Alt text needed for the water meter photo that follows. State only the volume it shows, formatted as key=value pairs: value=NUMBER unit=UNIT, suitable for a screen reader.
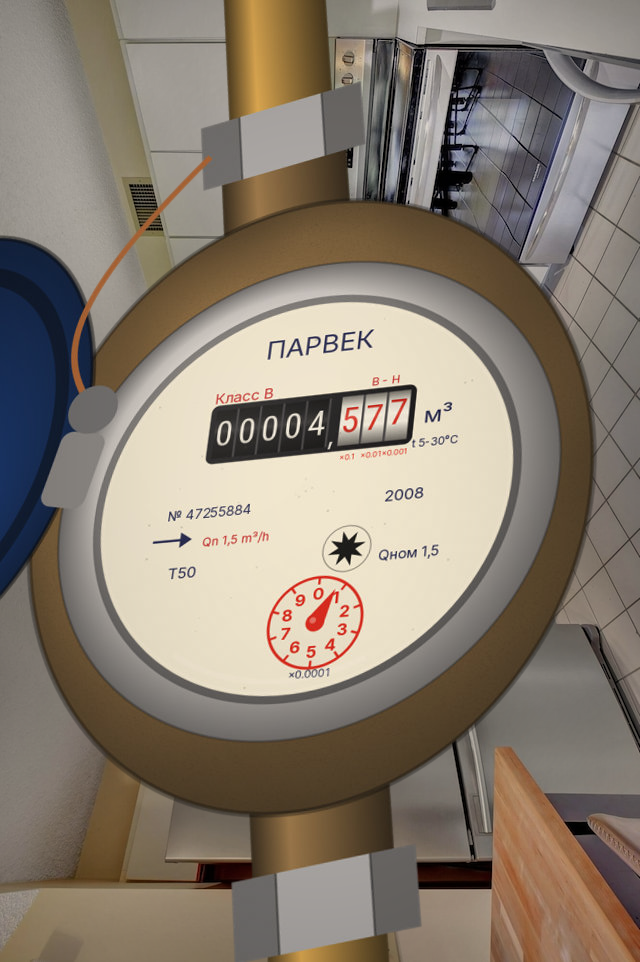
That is value=4.5770 unit=m³
